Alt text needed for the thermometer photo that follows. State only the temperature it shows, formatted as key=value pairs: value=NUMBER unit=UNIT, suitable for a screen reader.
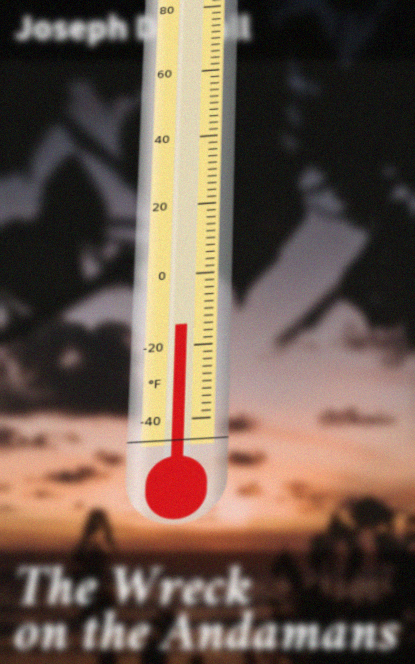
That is value=-14 unit=°F
